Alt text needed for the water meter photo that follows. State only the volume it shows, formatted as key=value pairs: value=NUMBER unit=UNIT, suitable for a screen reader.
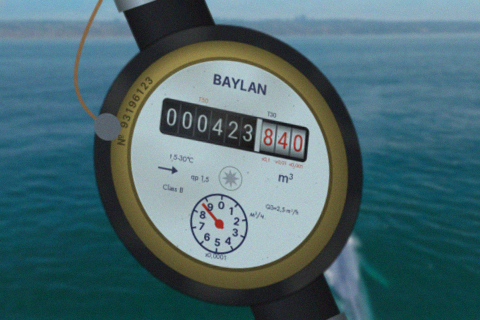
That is value=423.8408 unit=m³
